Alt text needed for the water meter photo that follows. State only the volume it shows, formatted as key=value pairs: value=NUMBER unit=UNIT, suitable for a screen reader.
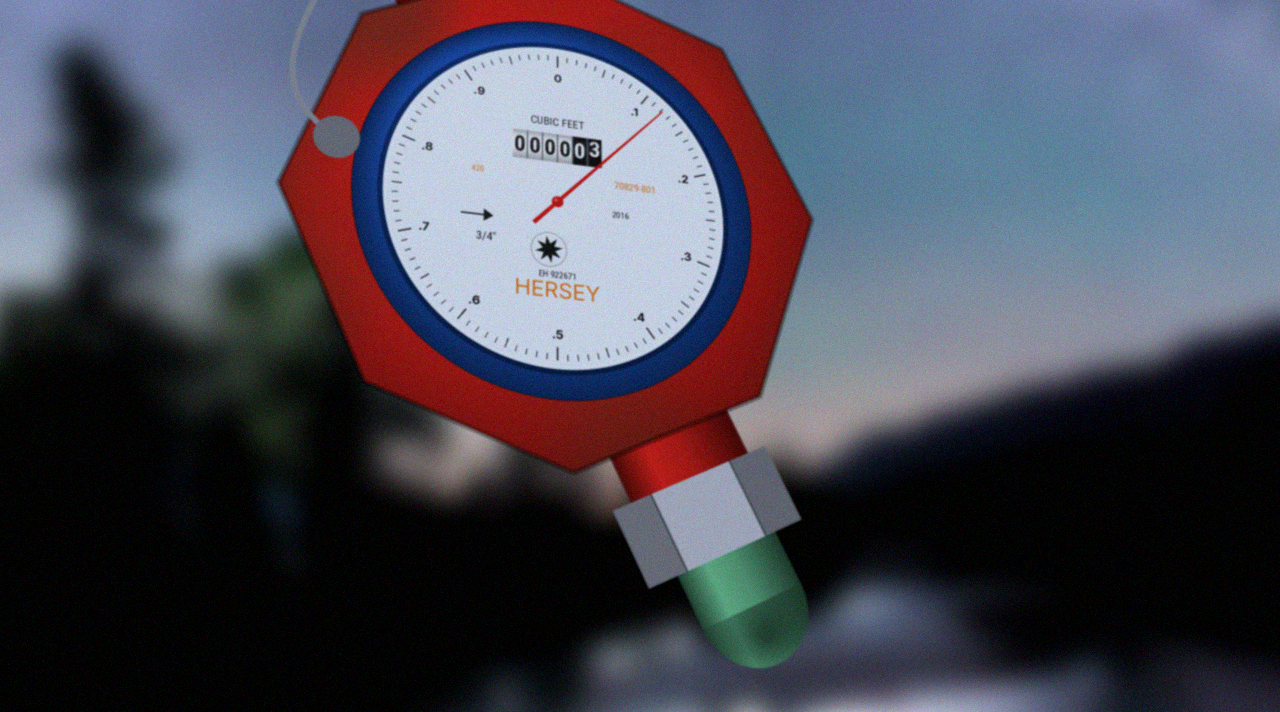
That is value=3.12 unit=ft³
